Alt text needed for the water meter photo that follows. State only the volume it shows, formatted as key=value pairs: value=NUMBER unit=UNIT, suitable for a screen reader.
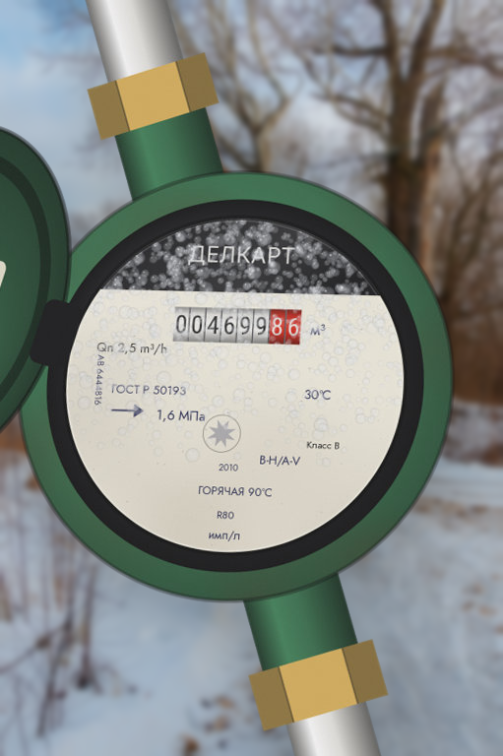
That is value=4699.86 unit=m³
